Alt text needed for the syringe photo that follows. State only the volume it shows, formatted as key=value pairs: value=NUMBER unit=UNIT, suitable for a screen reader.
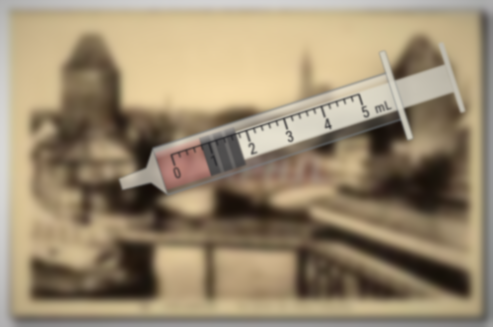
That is value=0.8 unit=mL
